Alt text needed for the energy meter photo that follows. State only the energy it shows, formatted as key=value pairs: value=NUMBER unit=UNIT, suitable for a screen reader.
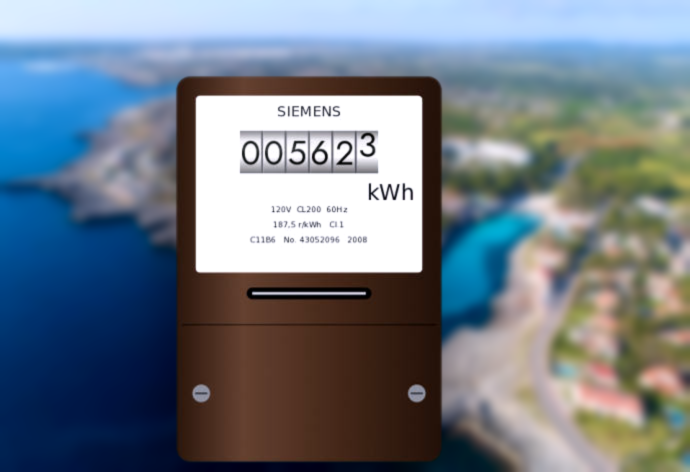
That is value=5623 unit=kWh
